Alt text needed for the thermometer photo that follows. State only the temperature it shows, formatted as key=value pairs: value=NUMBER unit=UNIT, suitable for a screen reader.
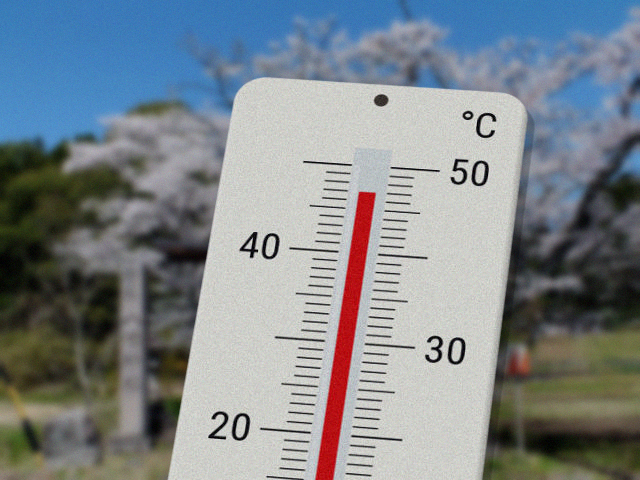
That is value=47 unit=°C
